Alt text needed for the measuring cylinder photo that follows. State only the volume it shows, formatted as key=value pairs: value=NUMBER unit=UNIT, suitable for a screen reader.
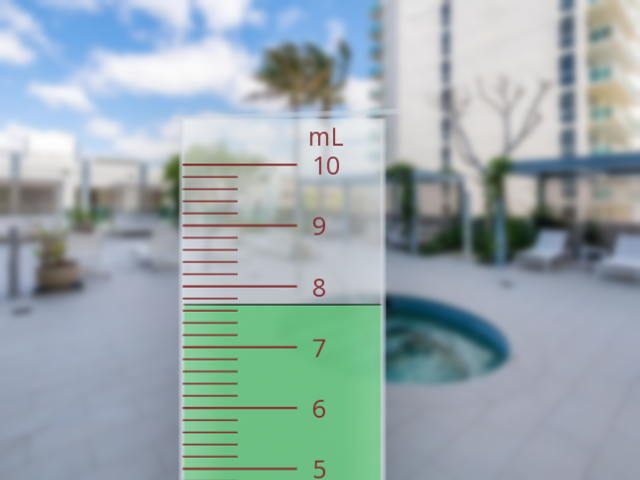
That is value=7.7 unit=mL
